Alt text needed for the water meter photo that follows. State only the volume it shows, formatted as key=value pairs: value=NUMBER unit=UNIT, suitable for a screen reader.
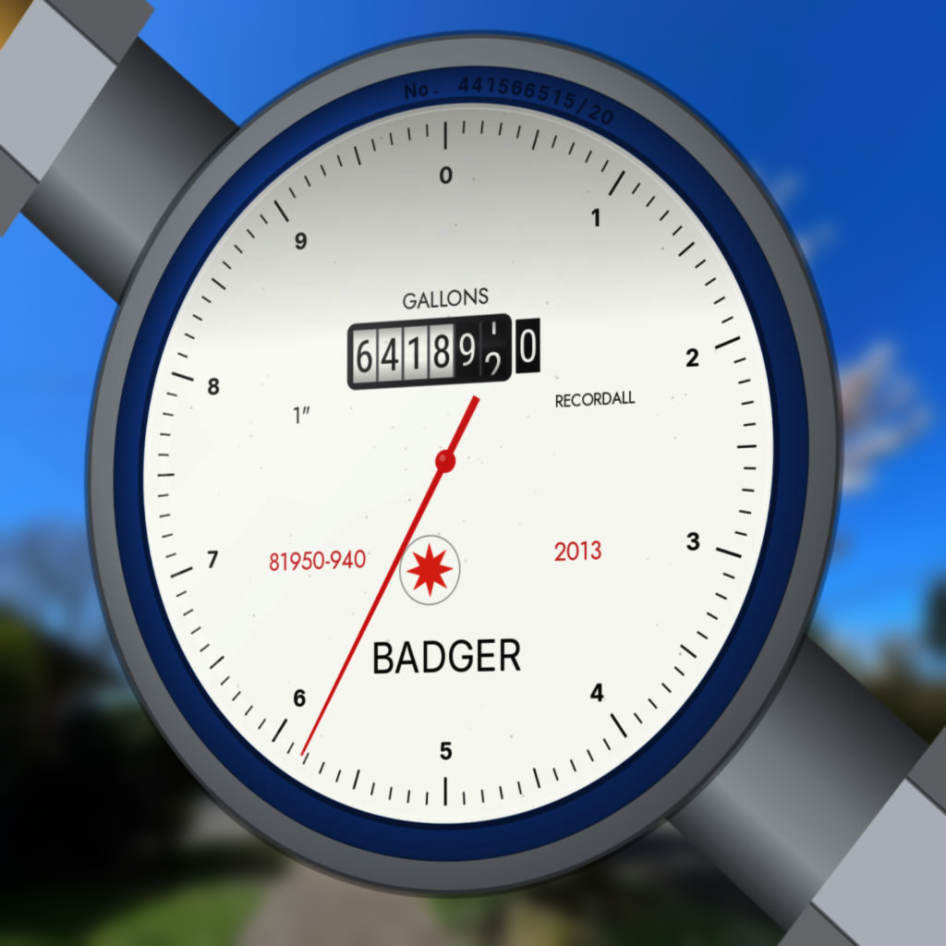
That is value=6418915.8 unit=gal
